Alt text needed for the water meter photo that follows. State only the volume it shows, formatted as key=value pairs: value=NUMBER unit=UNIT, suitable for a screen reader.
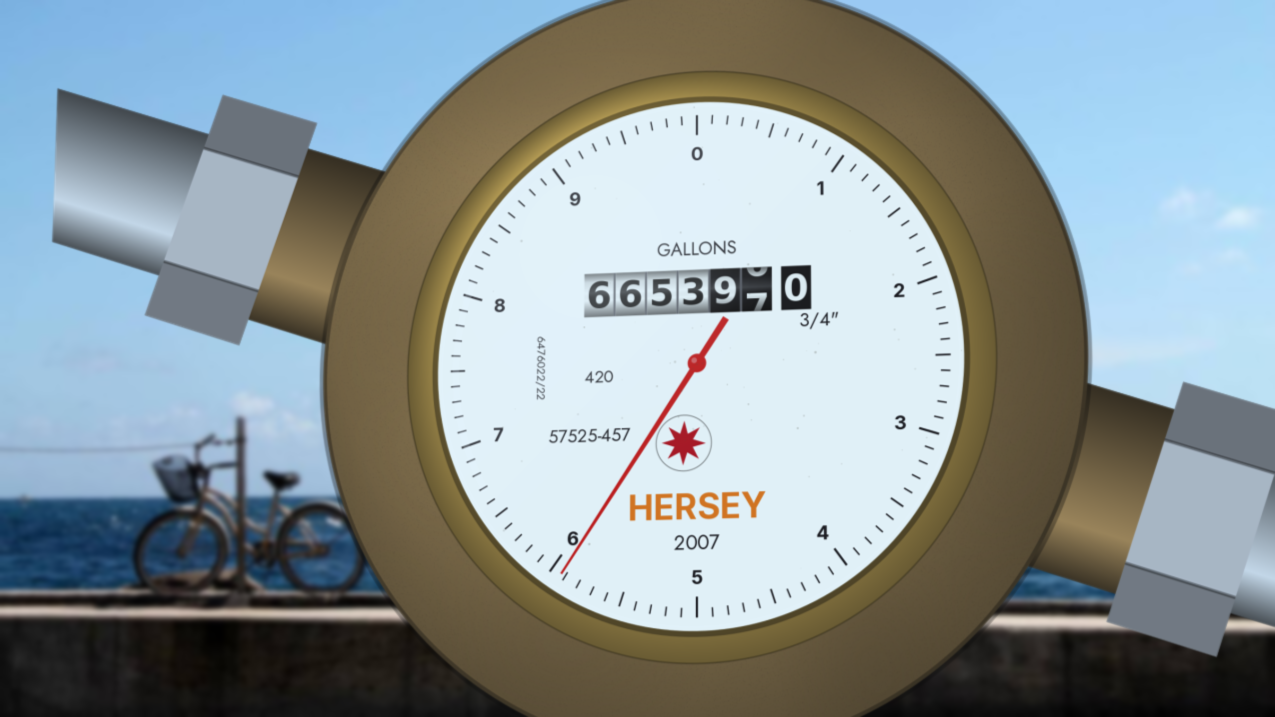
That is value=6653965.9 unit=gal
